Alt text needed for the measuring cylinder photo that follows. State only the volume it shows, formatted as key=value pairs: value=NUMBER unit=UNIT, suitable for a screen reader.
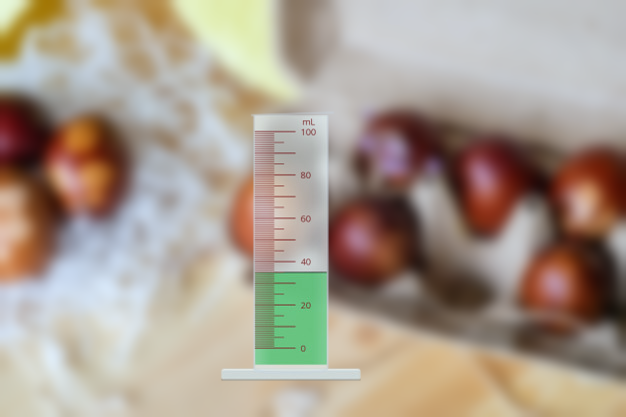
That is value=35 unit=mL
